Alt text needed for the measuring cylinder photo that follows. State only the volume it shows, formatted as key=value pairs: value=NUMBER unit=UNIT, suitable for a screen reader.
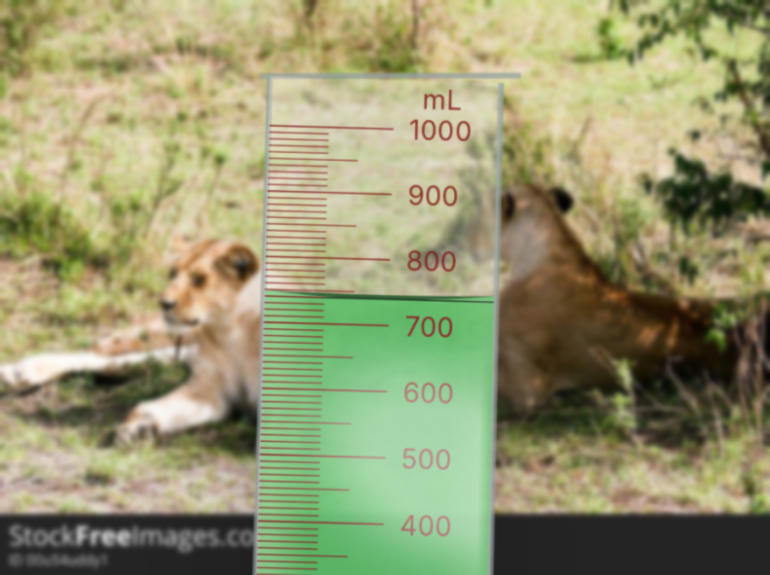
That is value=740 unit=mL
